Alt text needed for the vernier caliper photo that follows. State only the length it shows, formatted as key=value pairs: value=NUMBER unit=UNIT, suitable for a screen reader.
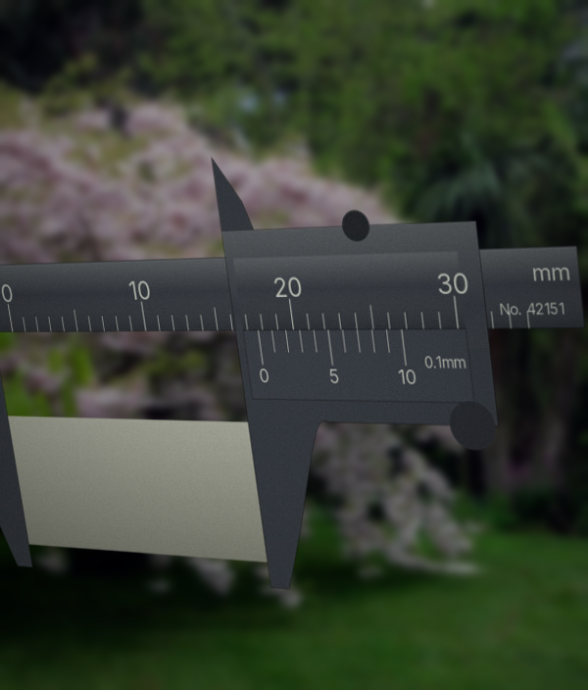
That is value=17.7 unit=mm
